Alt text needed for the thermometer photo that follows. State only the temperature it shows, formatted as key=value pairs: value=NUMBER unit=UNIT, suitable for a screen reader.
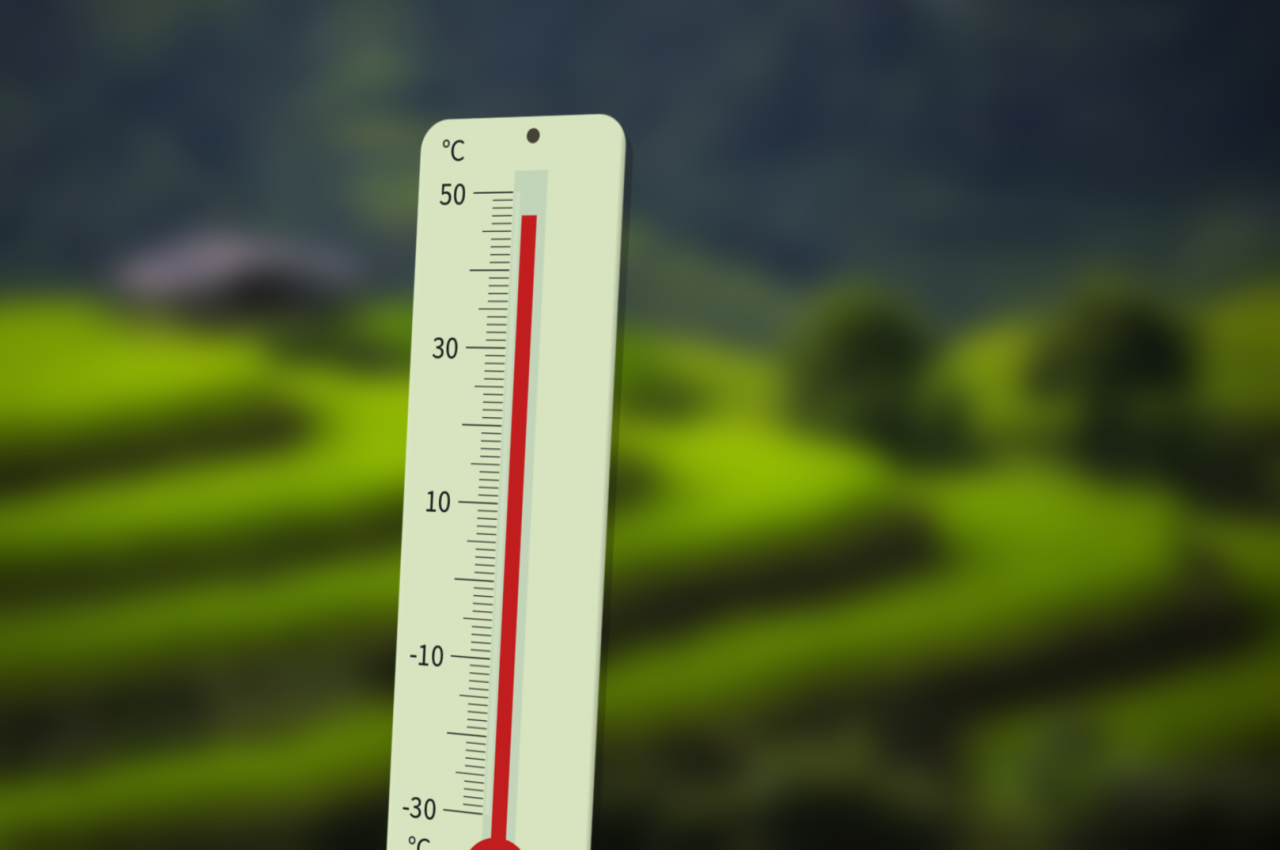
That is value=47 unit=°C
